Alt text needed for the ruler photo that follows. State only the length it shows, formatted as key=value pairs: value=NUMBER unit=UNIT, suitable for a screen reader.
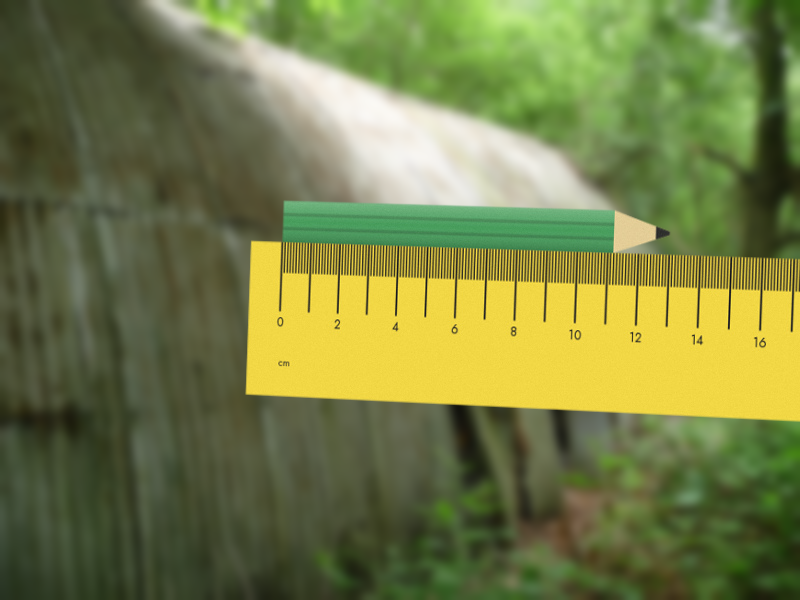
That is value=13 unit=cm
